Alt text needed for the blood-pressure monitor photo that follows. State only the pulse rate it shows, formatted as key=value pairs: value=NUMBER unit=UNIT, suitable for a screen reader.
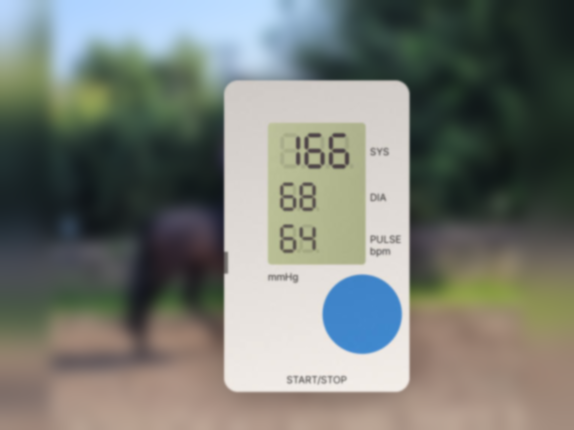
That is value=64 unit=bpm
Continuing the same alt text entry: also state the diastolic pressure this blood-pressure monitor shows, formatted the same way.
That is value=68 unit=mmHg
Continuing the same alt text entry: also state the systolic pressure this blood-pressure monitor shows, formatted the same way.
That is value=166 unit=mmHg
